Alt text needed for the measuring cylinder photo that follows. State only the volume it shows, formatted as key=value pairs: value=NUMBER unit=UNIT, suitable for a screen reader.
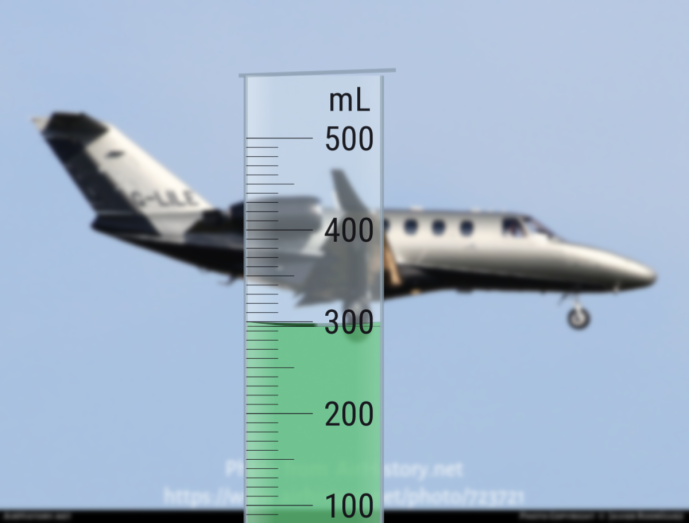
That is value=295 unit=mL
